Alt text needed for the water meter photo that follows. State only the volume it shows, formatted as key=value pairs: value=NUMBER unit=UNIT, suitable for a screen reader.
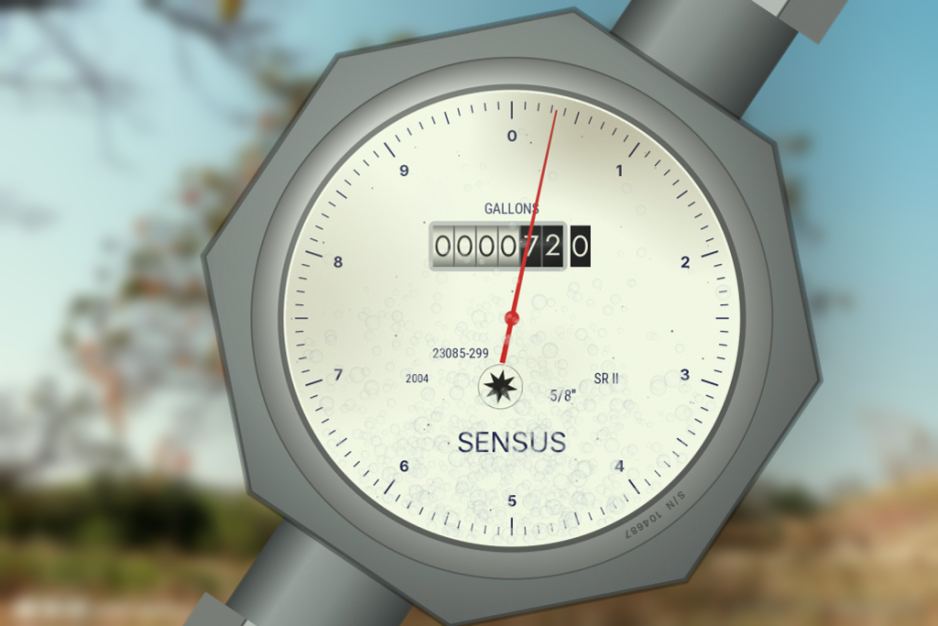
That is value=720.3 unit=gal
